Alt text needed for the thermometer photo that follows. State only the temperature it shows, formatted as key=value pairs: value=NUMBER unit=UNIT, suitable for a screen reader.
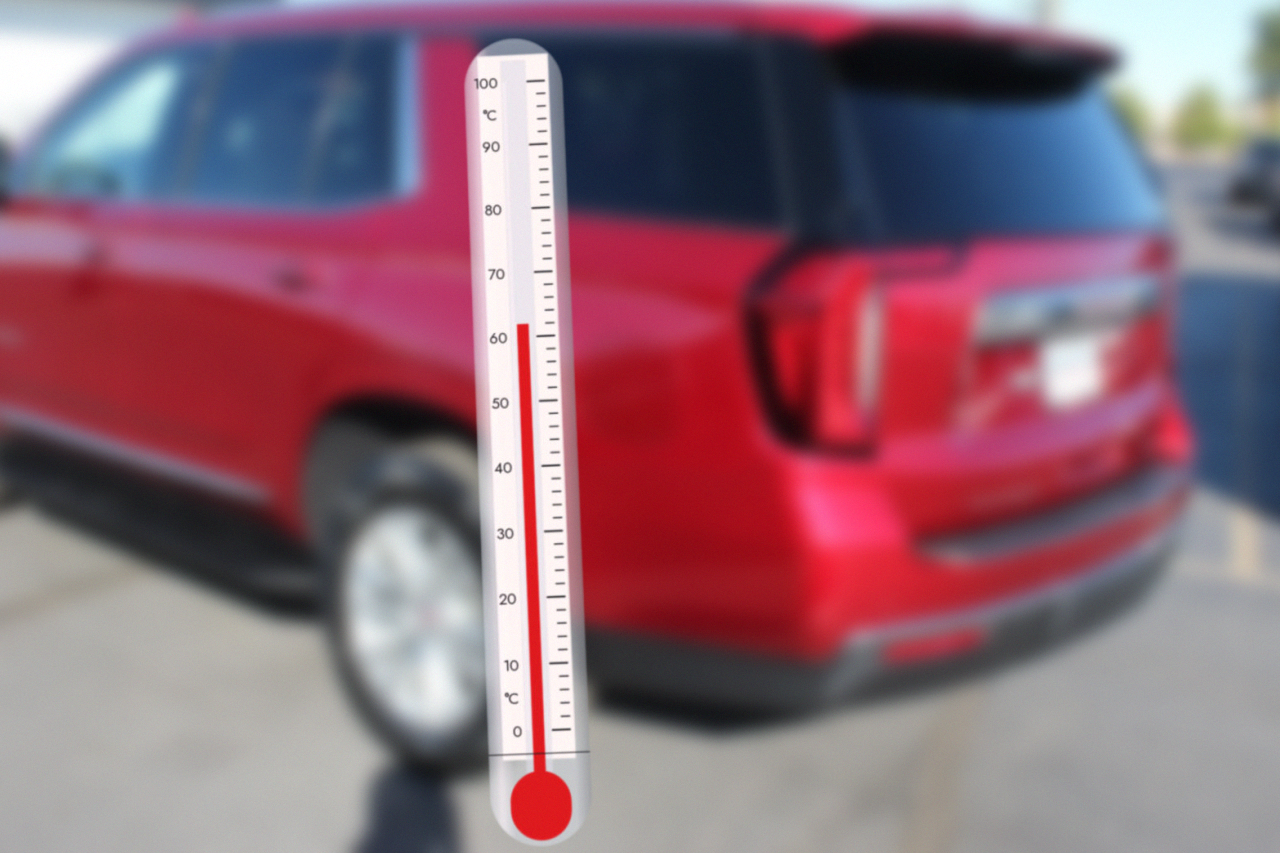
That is value=62 unit=°C
